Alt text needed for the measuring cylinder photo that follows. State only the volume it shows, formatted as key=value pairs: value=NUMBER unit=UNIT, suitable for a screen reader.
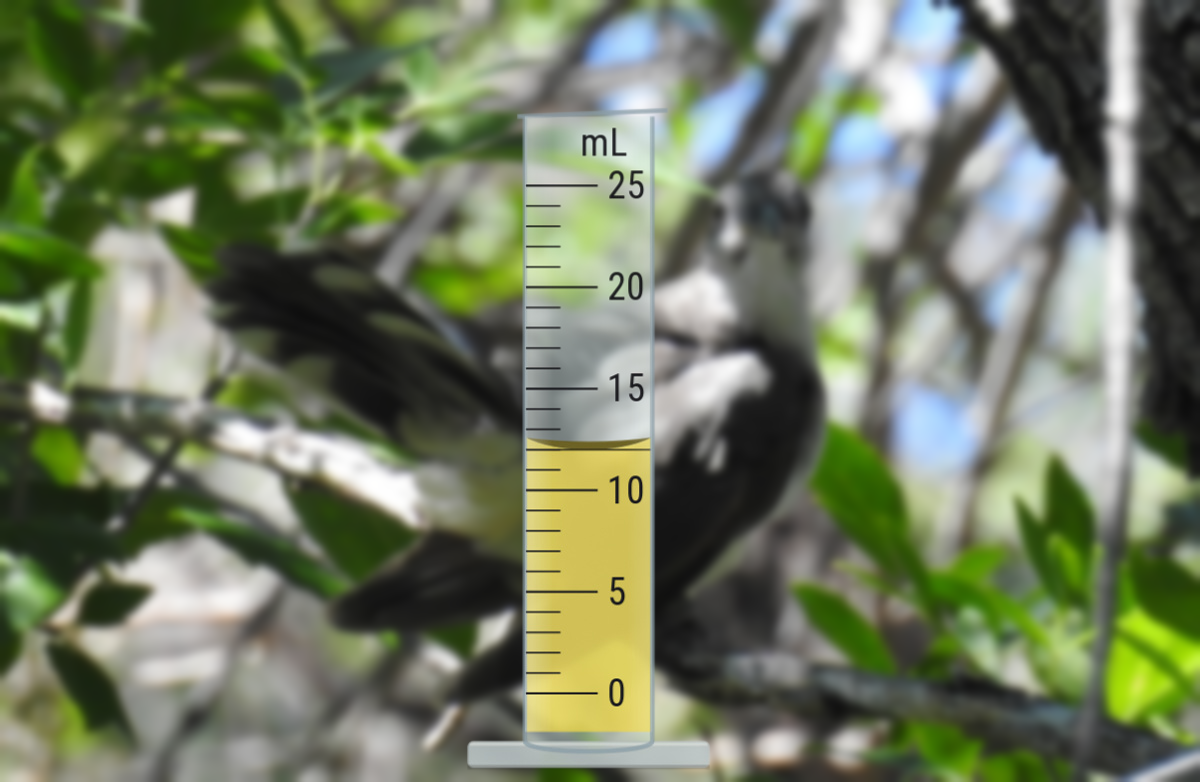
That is value=12 unit=mL
